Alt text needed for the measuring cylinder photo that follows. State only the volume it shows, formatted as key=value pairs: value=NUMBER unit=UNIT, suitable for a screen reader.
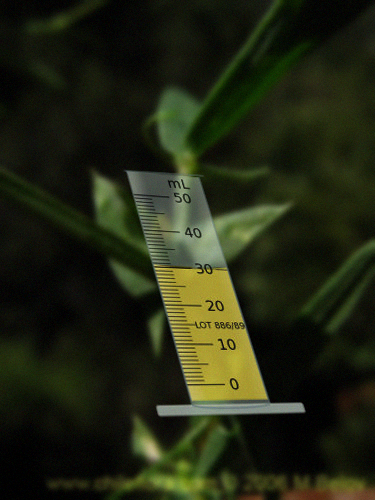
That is value=30 unit=mL
